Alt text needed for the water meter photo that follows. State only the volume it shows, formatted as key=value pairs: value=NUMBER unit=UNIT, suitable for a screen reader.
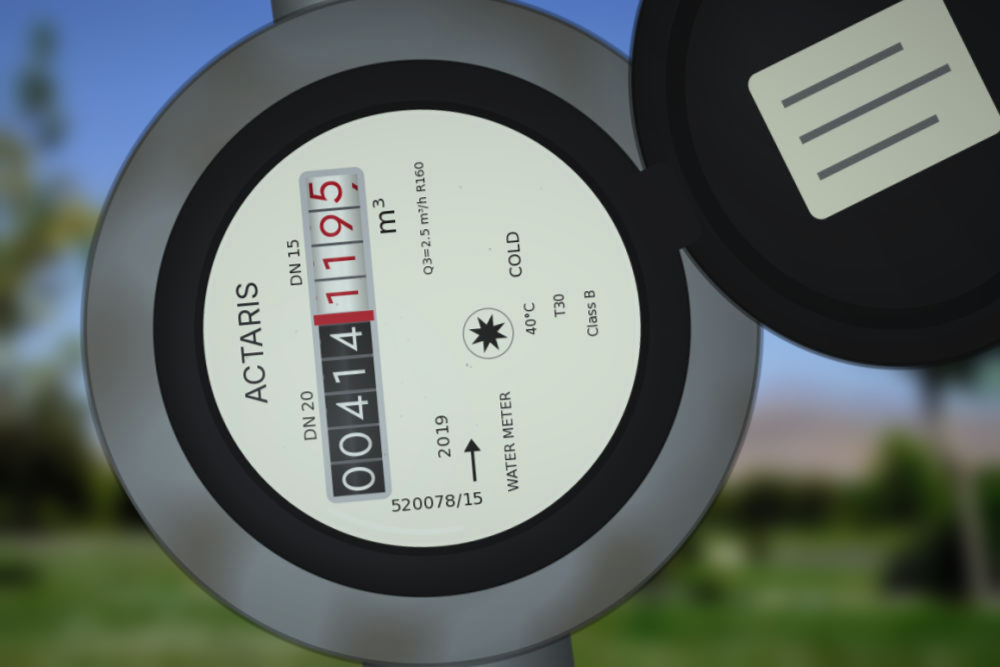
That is value=414.1195 unit=m³
